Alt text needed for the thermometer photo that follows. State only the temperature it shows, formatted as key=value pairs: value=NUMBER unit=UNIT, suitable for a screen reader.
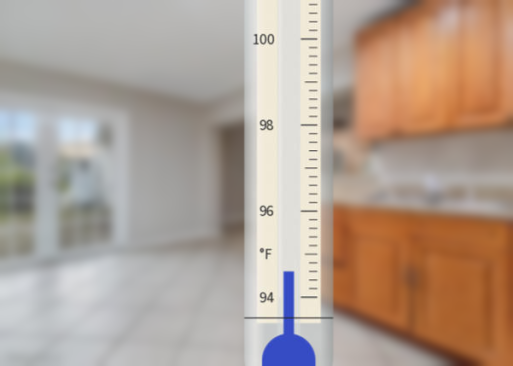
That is value=94.6 unit=°F
